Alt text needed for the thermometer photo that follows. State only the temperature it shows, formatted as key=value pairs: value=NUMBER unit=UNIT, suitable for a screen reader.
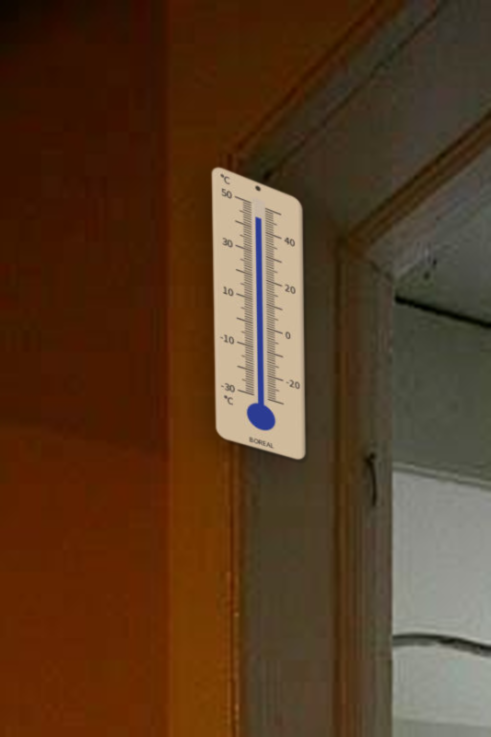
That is value=45 unit=°C
